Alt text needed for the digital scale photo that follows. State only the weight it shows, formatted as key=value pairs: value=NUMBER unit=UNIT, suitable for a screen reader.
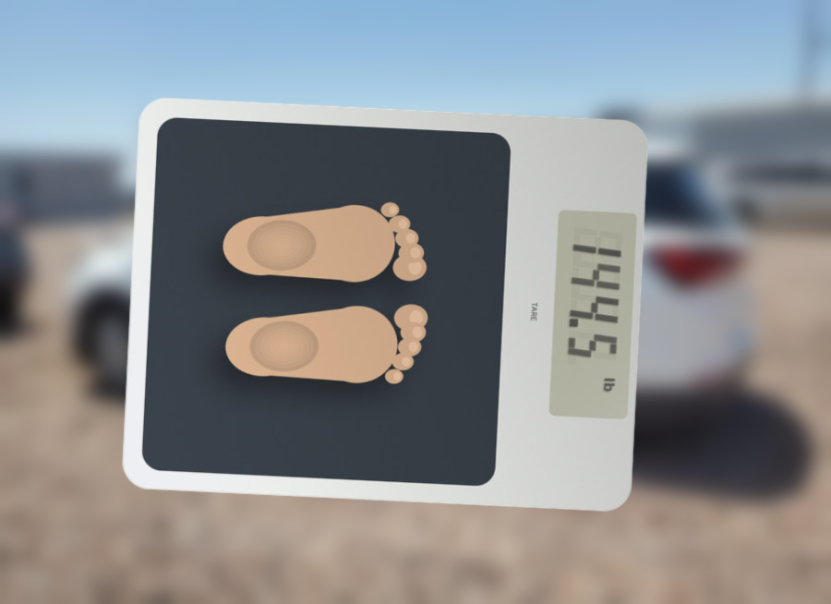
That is value=144.5 unit=lb
